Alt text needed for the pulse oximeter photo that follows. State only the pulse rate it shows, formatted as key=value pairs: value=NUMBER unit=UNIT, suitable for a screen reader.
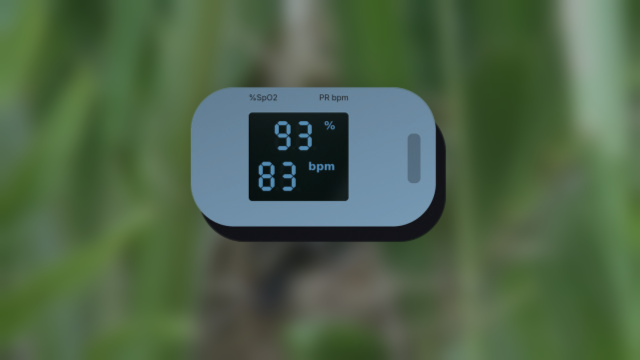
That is value=83 unit=bpm
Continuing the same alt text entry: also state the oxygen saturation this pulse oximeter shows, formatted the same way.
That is value=93 unit=%
